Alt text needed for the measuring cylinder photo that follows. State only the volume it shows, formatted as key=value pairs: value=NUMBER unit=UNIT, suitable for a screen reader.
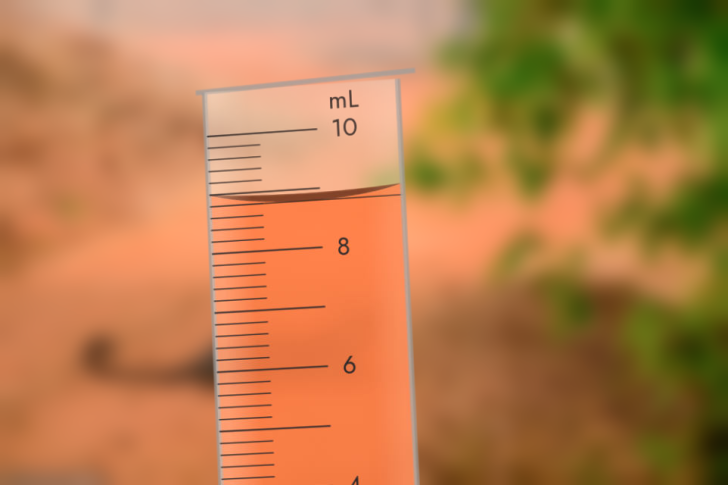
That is value=8.8 unit=mL
